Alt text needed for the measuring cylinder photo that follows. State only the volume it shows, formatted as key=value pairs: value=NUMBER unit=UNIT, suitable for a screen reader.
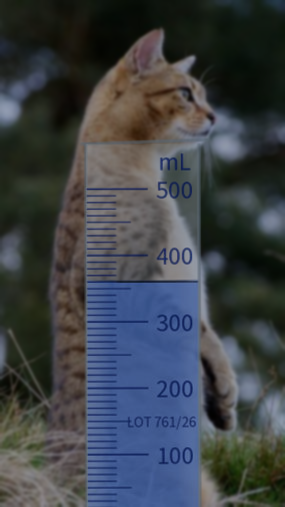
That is value=360 unit=mL
